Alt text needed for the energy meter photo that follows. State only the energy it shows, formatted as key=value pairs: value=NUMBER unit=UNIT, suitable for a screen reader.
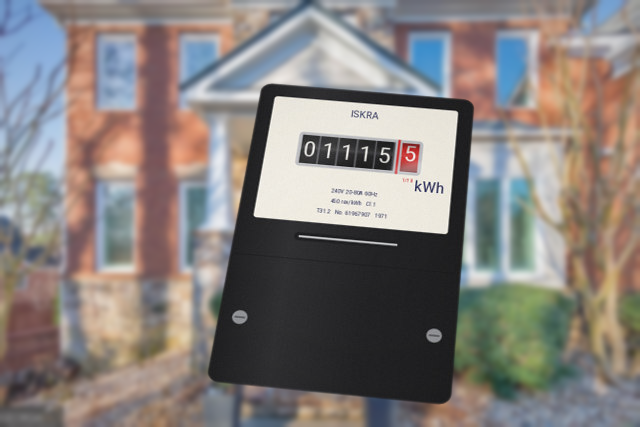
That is value=1115.5 unit=kWh
